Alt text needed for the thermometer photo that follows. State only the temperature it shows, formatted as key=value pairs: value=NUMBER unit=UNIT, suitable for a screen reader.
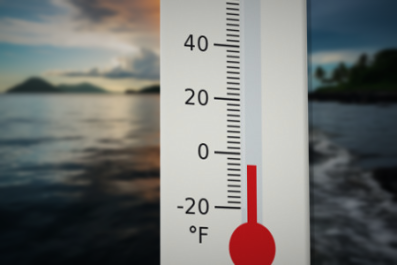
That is value=-4 unit=°F
